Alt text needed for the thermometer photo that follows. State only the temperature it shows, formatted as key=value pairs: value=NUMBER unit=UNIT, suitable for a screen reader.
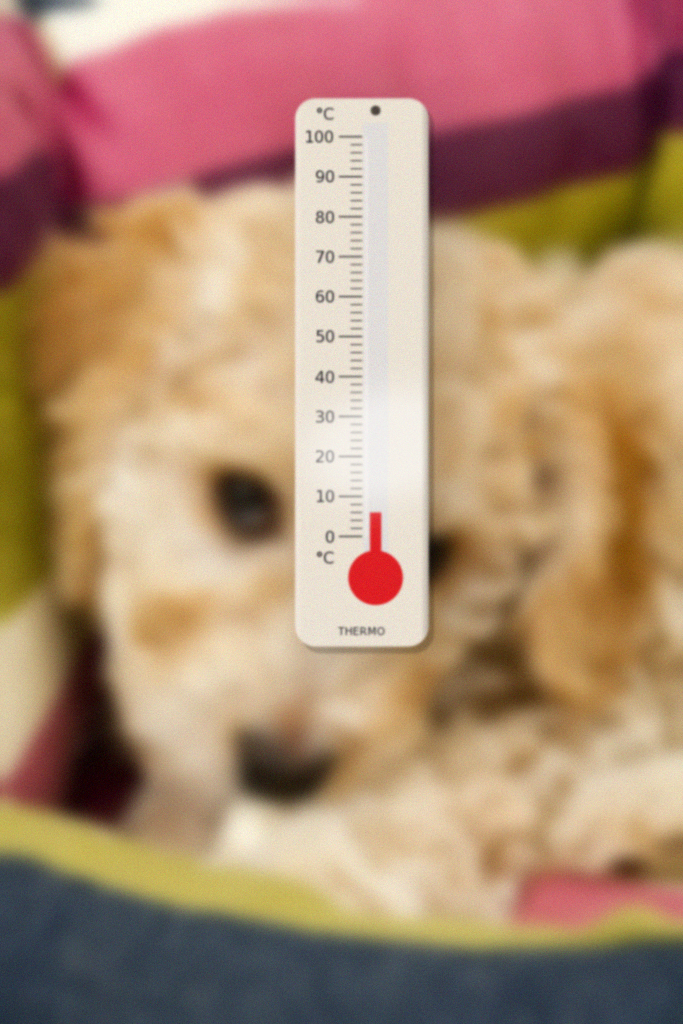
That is value=6 unit=°C
